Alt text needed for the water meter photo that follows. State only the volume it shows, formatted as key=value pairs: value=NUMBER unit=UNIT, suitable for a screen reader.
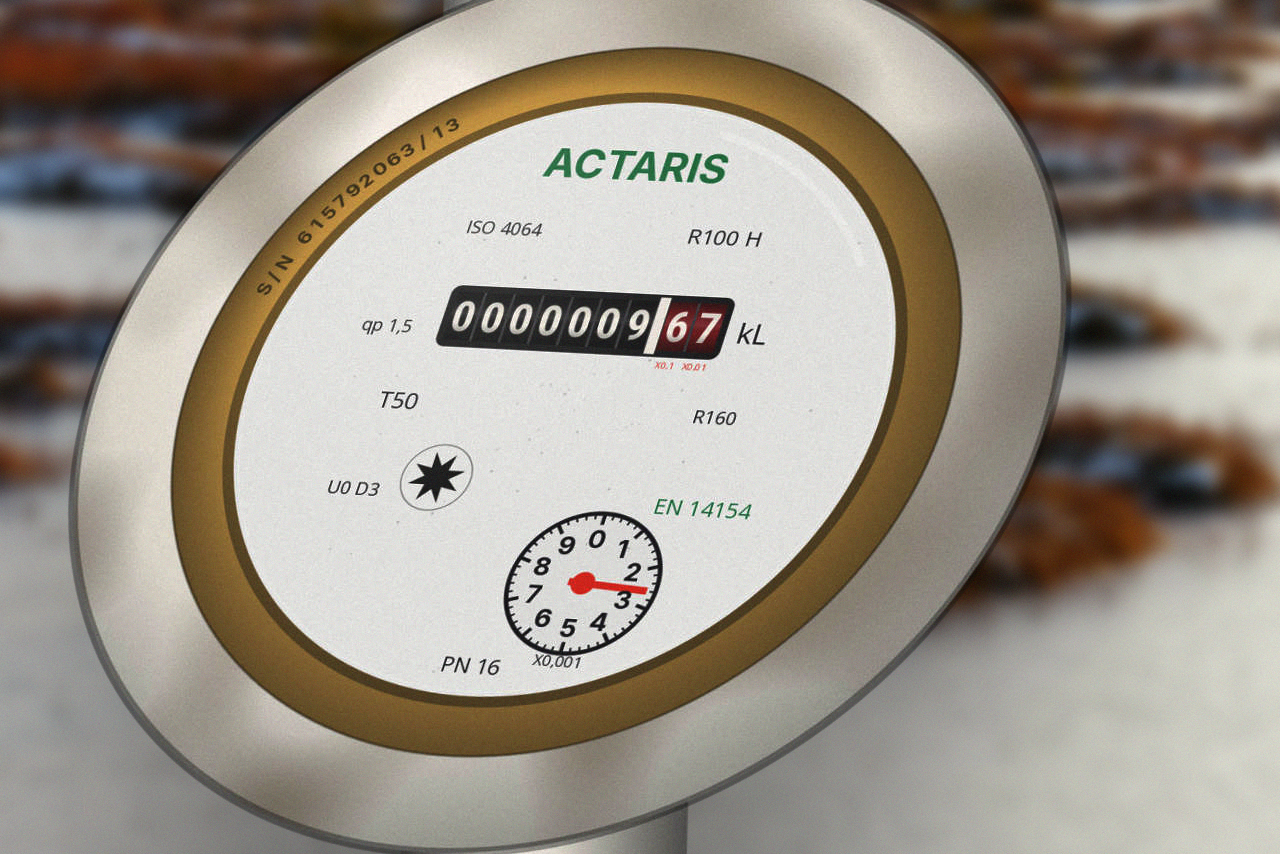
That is value=9.672 unit=kL
